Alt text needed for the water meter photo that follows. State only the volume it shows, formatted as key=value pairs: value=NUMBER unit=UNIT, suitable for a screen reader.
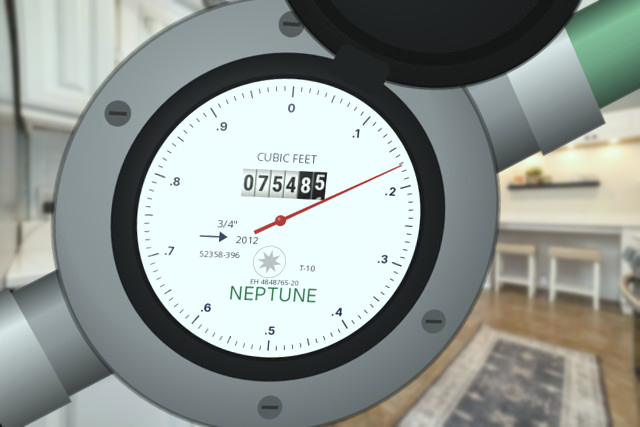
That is value=75485.17 unit=ft³
